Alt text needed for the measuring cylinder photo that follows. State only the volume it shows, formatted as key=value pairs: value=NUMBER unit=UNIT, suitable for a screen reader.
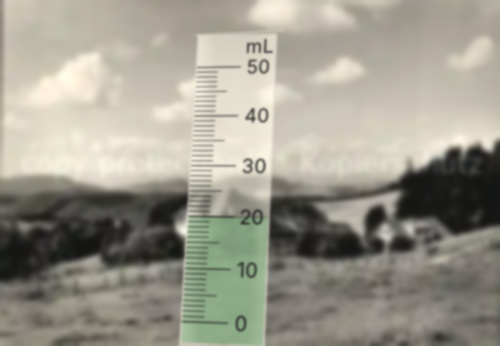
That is value=20 unit=mL
